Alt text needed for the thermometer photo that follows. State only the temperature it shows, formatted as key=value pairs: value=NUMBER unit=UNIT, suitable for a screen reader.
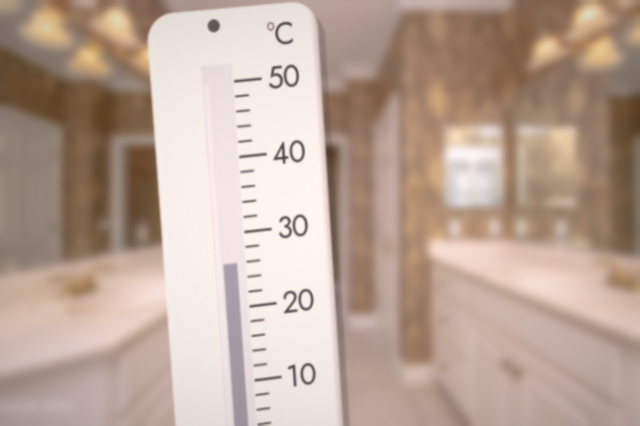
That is value=26 unit=°C
